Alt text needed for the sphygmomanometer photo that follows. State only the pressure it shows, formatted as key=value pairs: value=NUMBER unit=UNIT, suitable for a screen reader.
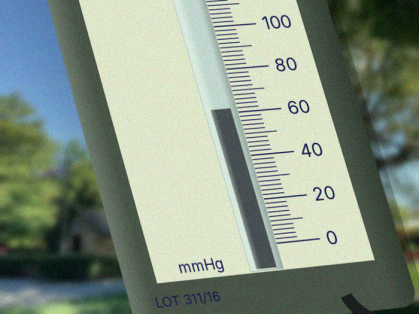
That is value=62 unit=mmHg
